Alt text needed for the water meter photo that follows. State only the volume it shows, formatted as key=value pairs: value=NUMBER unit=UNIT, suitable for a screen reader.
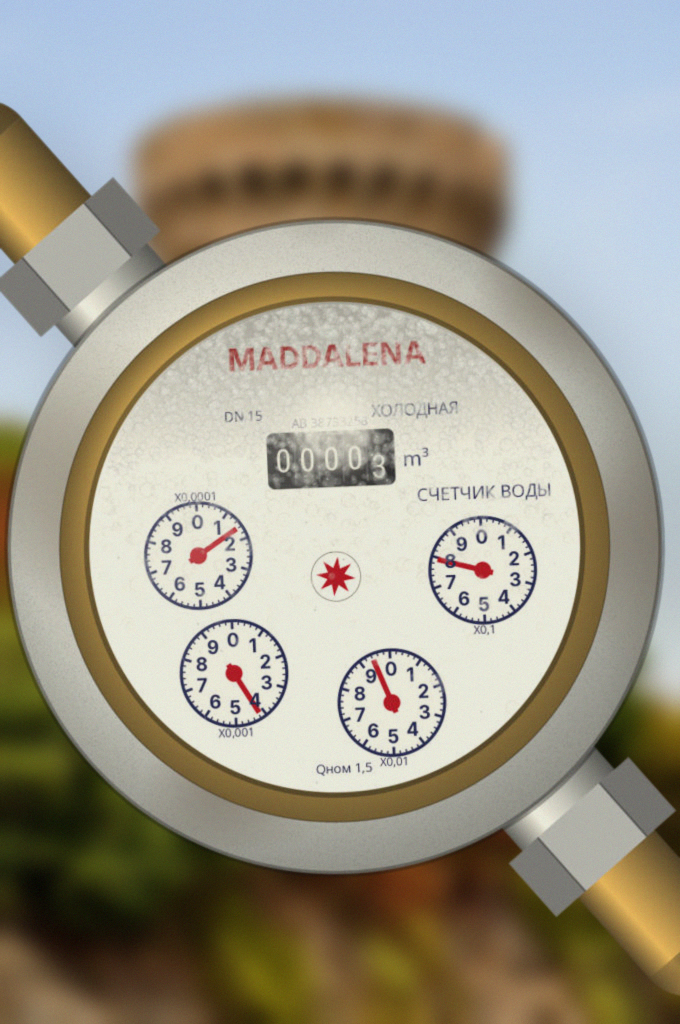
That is value=2.7941 unit=m³
